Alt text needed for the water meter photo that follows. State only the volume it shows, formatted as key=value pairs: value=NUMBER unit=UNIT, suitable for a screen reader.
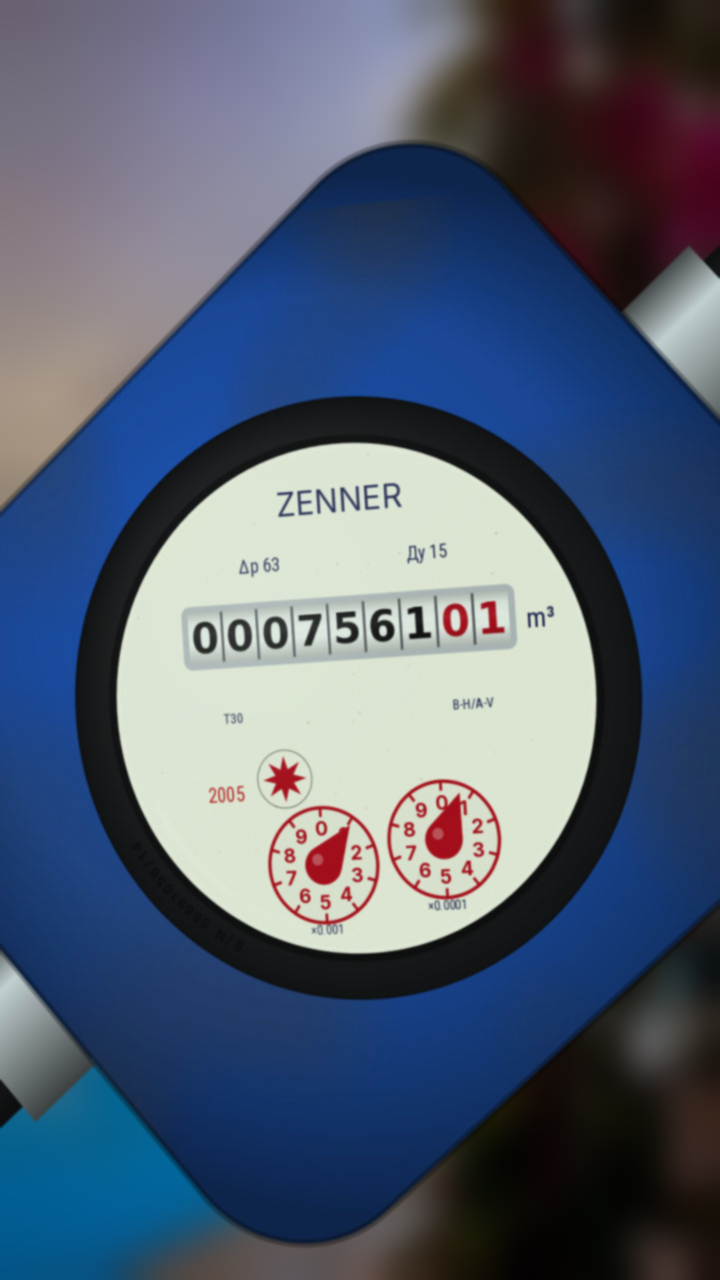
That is value=7561.0110 unit=m³
